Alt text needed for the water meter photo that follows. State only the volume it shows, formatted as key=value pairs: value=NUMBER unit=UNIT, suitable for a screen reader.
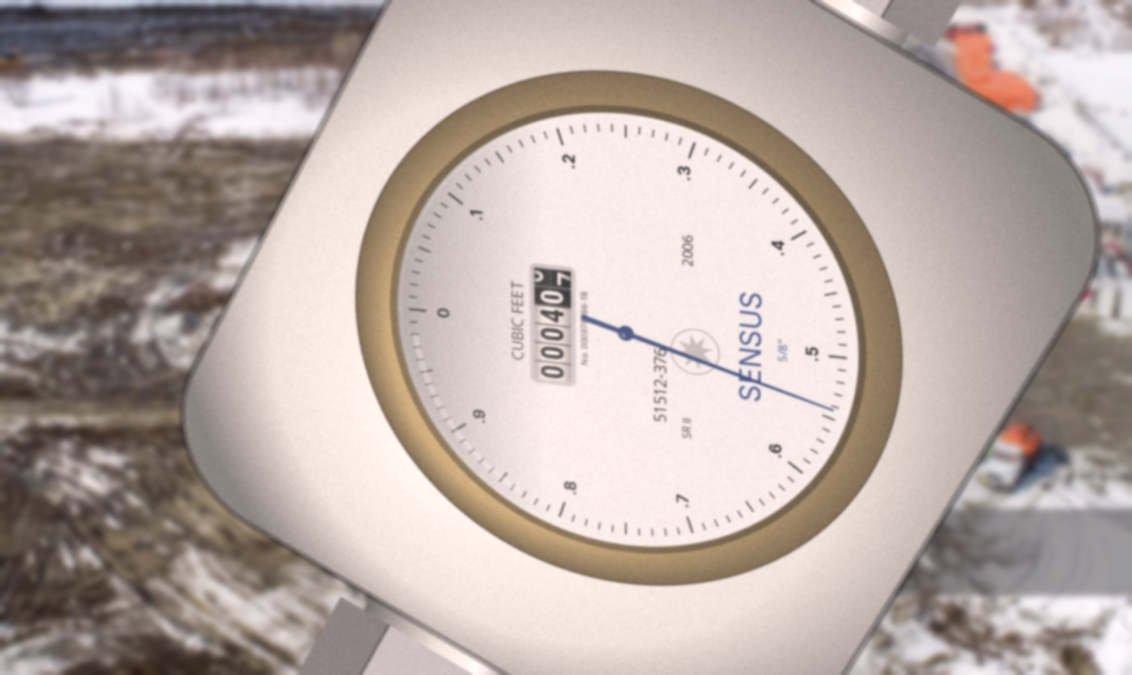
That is value=406.54 unit=ft³
